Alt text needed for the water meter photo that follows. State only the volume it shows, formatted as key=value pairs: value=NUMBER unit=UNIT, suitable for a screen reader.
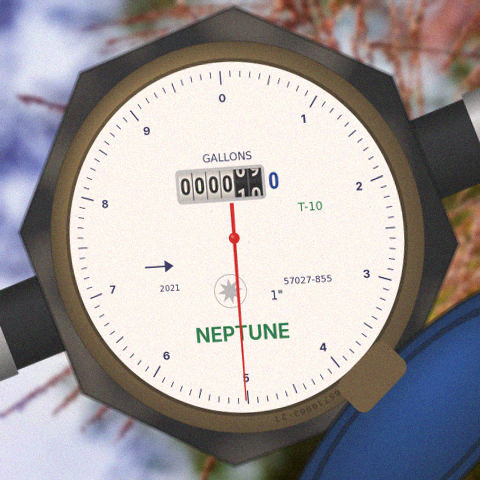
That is value=95.0 unit=gal
